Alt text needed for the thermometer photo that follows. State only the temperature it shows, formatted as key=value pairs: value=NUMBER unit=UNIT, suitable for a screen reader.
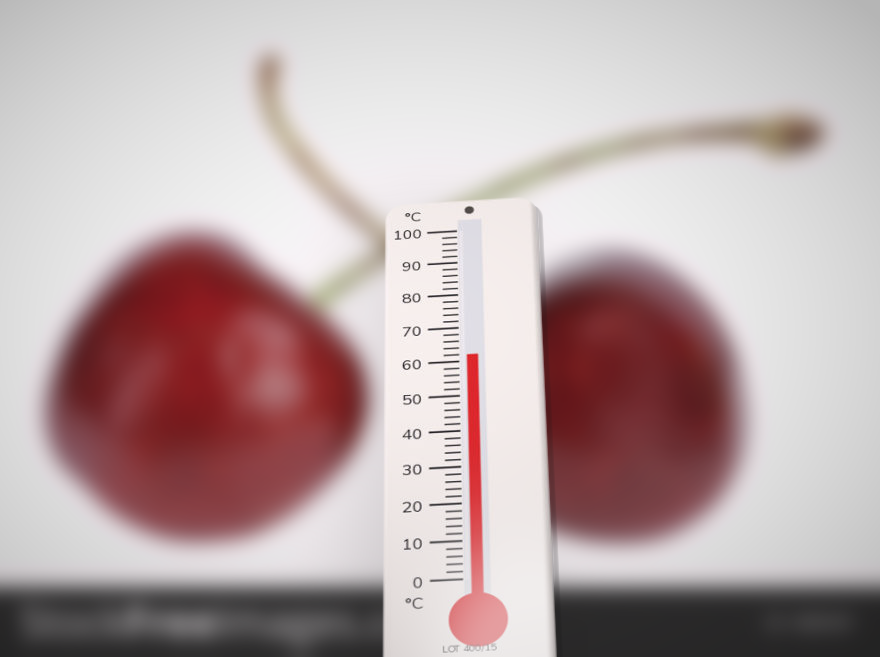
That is value=62 unit=°C
